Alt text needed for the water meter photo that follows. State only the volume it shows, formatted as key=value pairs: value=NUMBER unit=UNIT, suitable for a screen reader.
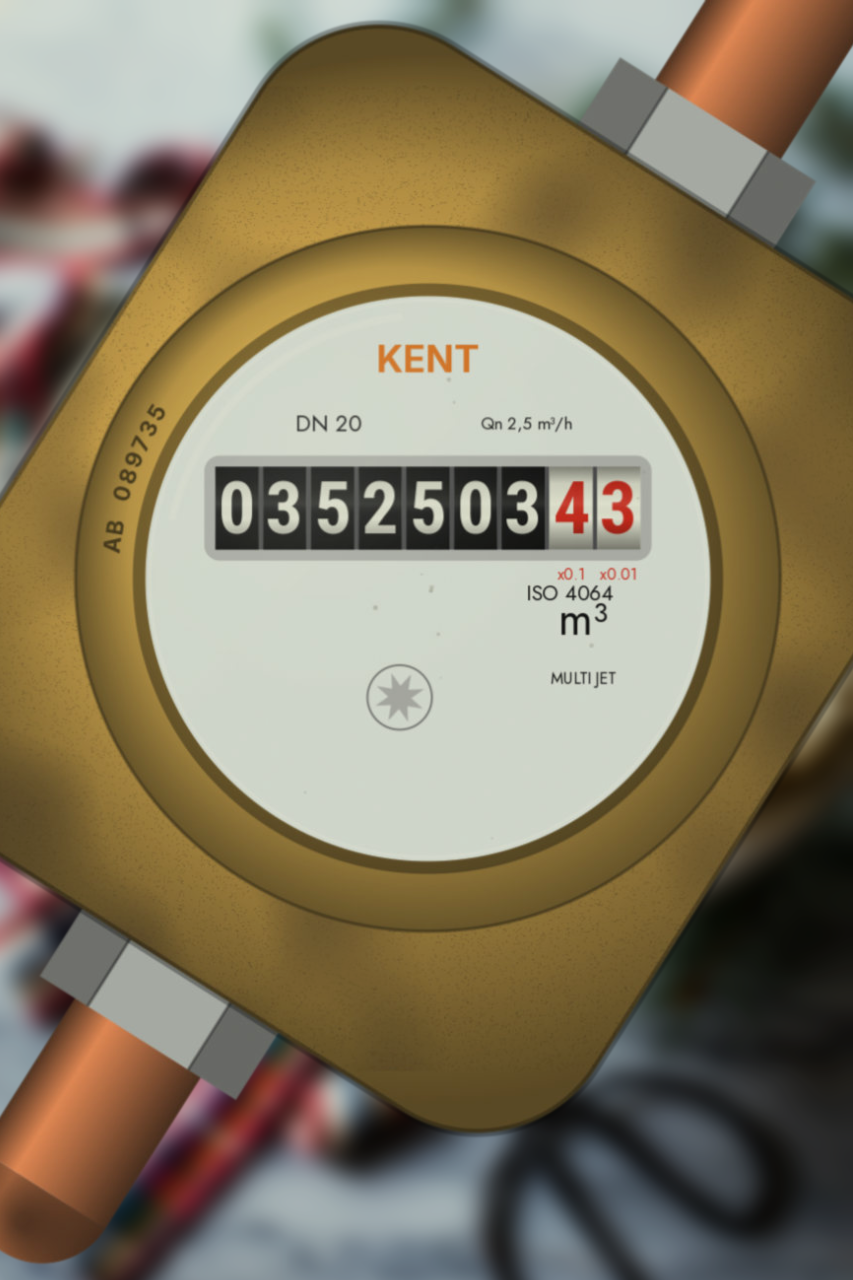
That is value=352503.43 unit=m³
